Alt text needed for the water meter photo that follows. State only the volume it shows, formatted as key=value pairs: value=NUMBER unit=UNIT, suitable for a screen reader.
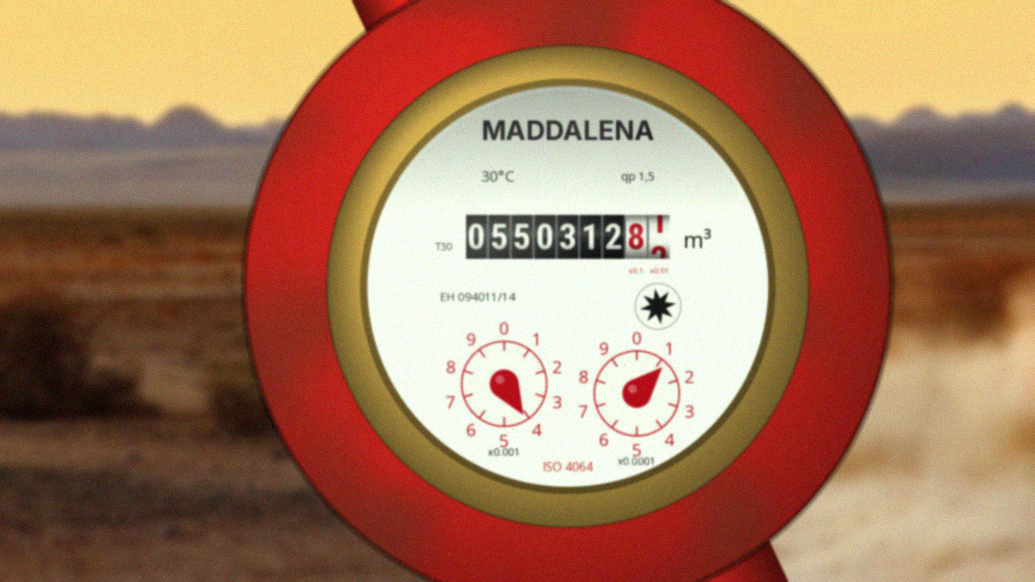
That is value=550312.8141 unit=m³
